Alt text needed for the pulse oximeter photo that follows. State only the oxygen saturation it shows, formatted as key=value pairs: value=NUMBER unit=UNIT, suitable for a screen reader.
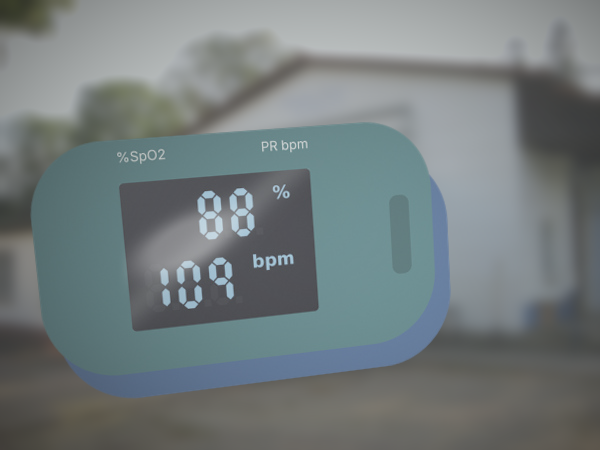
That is value=88 unit=%
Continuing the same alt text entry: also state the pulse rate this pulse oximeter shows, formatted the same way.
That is value=109 unit=bpm
